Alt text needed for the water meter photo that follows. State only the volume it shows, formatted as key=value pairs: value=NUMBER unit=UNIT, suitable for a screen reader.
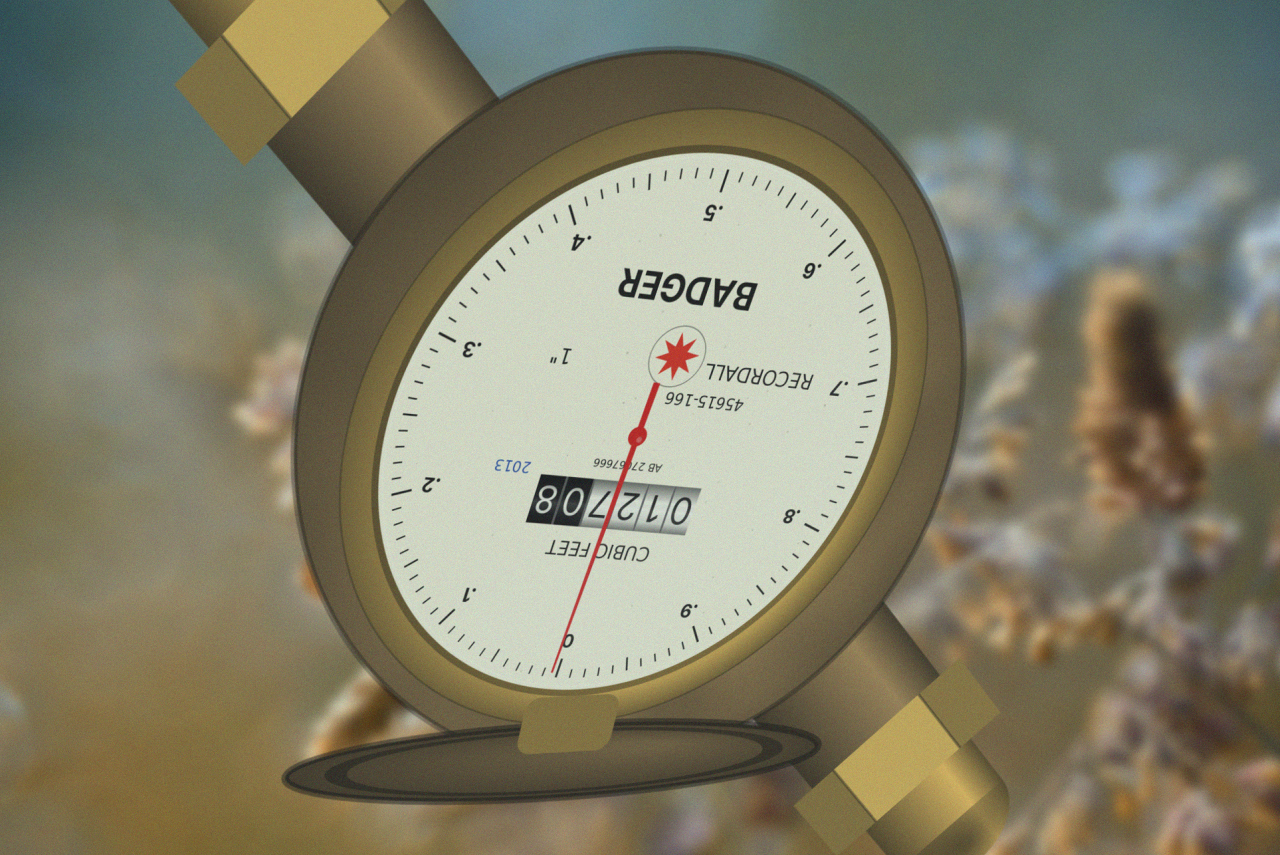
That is value=12708.00 unit=ft³
